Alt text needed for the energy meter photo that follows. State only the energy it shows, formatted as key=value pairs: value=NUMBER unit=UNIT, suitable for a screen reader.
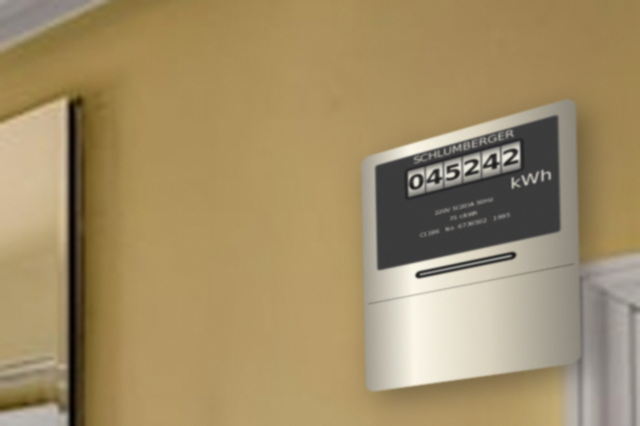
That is value=45242 unit=kWh
